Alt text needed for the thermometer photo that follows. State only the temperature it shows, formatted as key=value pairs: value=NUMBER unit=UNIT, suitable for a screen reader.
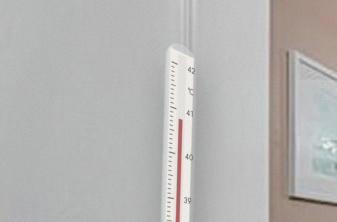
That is value=40.8 unit=°C
